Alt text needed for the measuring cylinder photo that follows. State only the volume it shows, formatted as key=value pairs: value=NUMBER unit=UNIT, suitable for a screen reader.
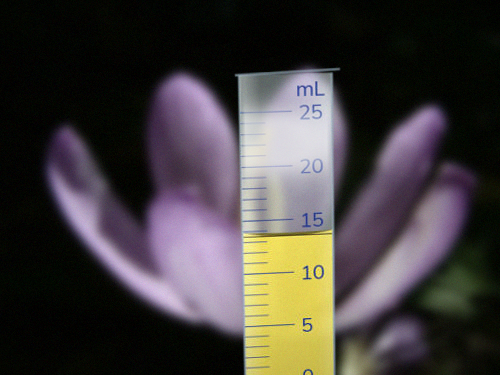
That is value=13.5 unit=mL
